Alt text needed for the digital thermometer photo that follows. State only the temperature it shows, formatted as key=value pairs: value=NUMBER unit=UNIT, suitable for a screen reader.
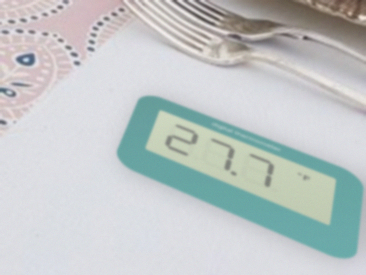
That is value=27.7 unit=°F
